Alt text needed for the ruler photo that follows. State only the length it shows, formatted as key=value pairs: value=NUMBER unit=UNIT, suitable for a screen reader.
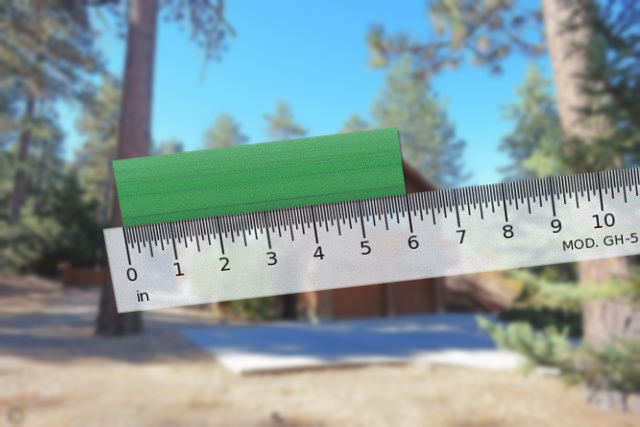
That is value=6 unit=in
